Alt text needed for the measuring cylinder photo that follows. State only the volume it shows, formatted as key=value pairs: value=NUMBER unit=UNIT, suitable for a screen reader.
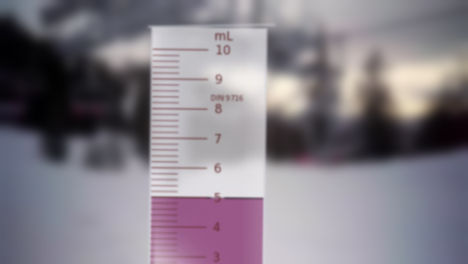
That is value=5 unit=mL
